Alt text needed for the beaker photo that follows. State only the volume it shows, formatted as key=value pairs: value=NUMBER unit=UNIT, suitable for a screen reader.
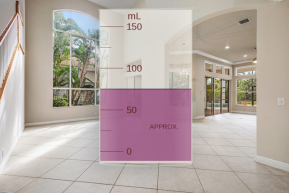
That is value=75 unit=mL
